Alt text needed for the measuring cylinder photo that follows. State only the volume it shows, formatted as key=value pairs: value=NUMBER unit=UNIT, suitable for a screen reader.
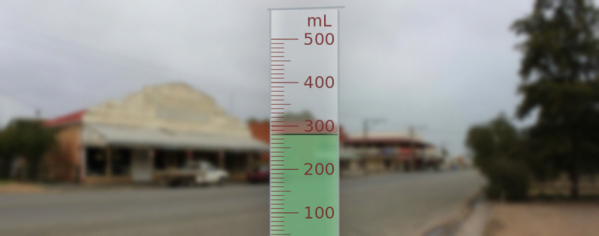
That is value=280 unit=mL
